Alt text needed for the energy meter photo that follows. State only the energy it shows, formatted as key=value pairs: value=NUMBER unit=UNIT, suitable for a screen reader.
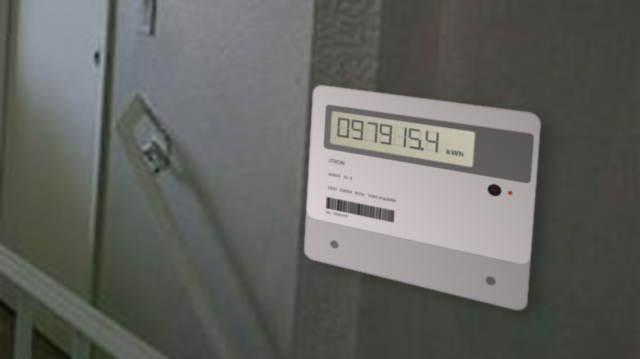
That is value=97915.4 unit=kWh
